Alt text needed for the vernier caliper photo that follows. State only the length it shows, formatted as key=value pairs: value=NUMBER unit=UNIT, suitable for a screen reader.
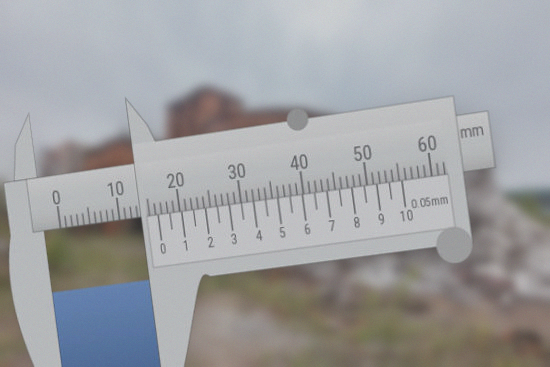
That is value=16.4 unit=mm
